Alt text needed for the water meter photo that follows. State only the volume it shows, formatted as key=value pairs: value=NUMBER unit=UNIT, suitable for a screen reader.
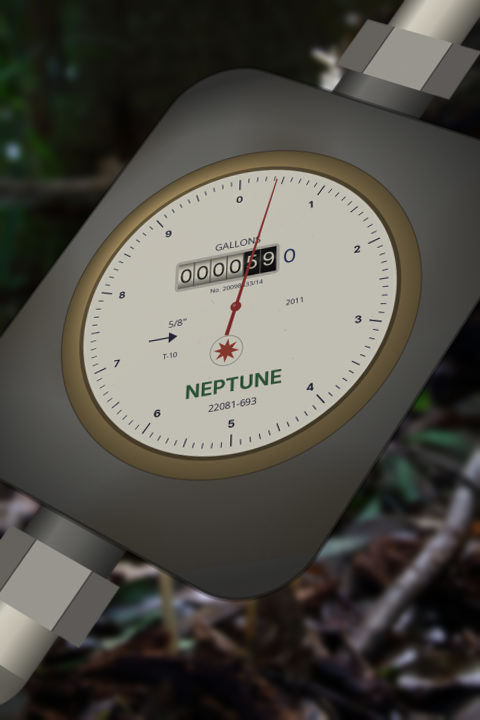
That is value=590.4 unit=gal
